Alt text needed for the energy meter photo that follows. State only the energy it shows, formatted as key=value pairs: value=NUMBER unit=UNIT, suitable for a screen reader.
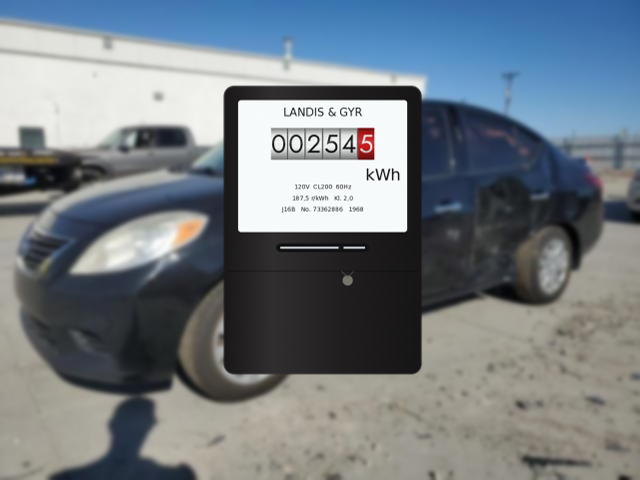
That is value=254.5 unit=kWh
